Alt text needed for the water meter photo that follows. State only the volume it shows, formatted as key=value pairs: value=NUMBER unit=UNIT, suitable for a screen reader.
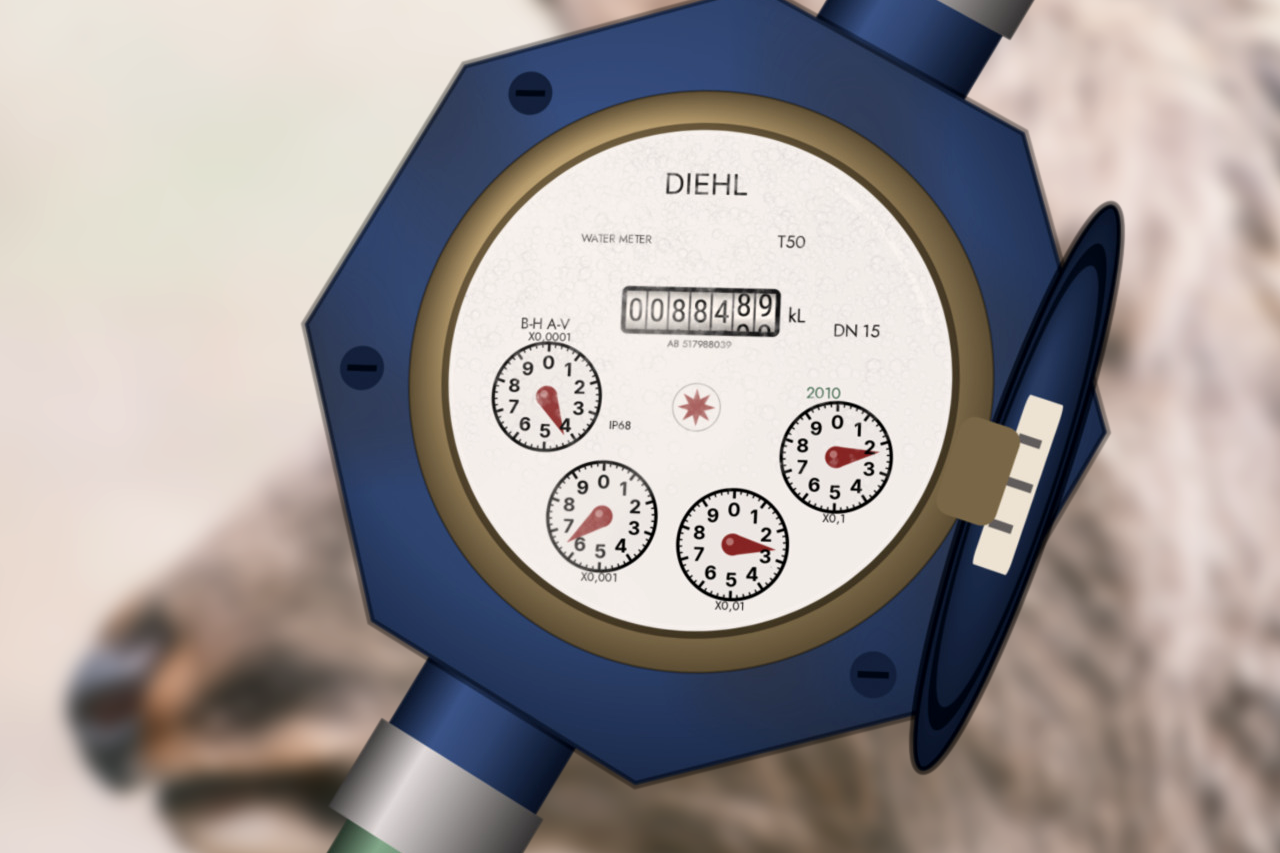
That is value=88489.2264 unit=kL
